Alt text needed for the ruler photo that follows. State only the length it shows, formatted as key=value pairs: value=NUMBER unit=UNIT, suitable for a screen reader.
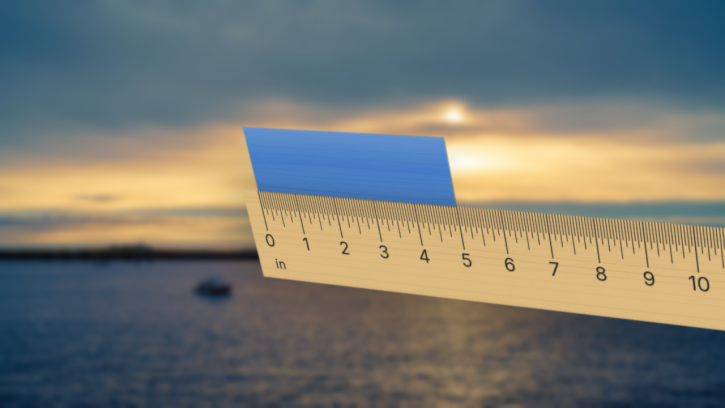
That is value=5 unit=in
